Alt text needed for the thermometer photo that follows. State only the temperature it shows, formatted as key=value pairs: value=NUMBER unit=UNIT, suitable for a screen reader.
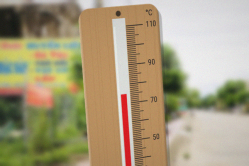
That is value=75 unit=°C
